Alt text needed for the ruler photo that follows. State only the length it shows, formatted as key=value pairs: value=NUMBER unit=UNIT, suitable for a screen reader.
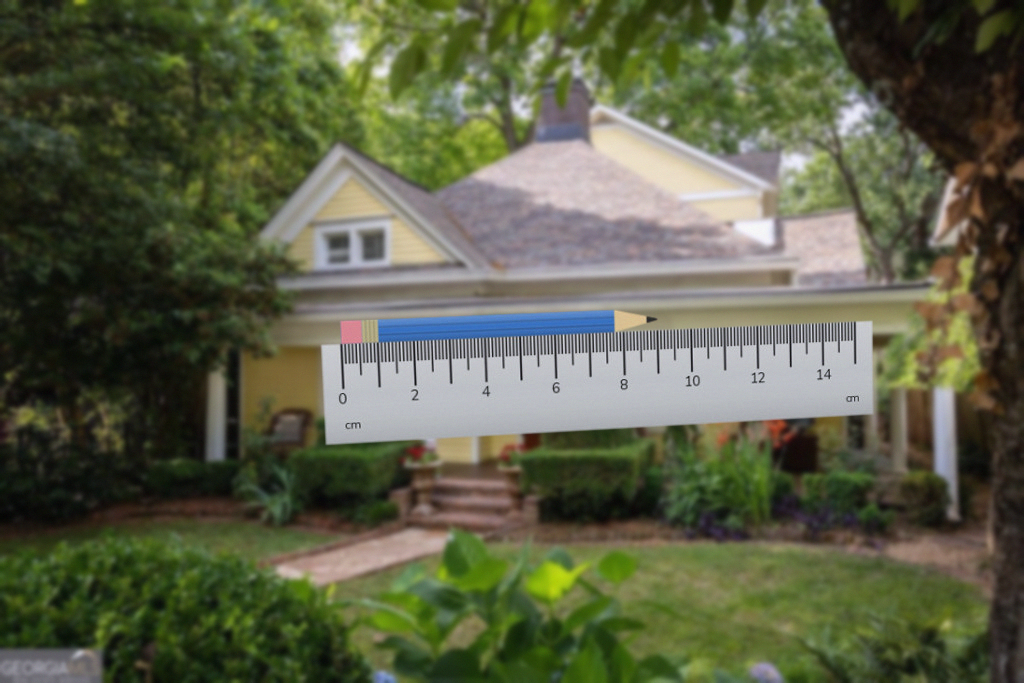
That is value=9 unit=cm
